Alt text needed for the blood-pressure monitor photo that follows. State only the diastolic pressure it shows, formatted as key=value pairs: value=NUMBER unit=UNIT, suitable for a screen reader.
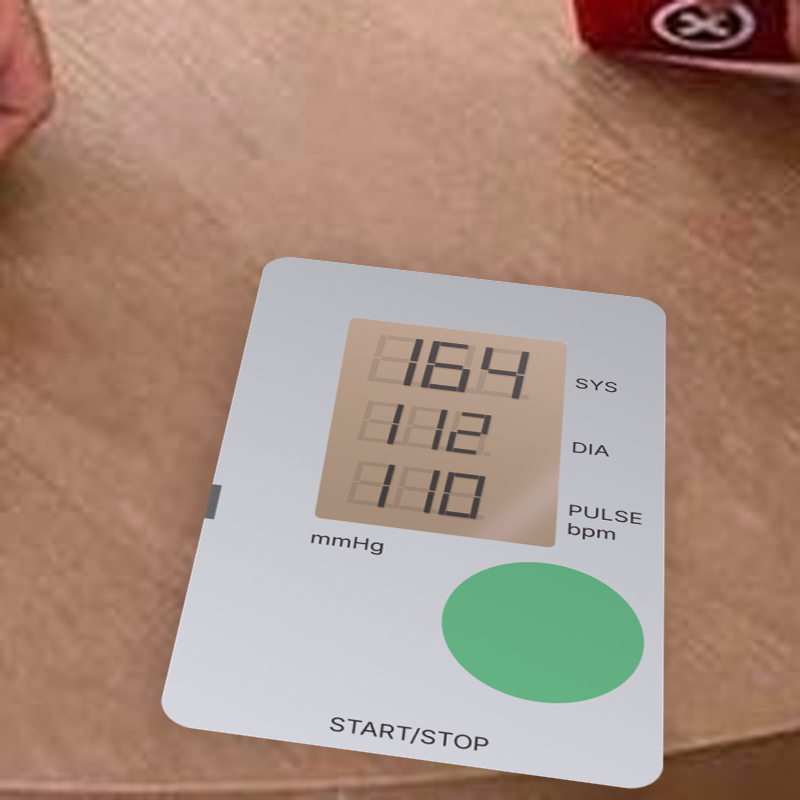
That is value=112 unit=mmHg
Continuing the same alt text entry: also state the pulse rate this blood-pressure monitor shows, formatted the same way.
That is value=110 unit=bpm
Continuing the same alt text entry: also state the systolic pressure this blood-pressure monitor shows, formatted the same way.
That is value=164 unit=mmHg
